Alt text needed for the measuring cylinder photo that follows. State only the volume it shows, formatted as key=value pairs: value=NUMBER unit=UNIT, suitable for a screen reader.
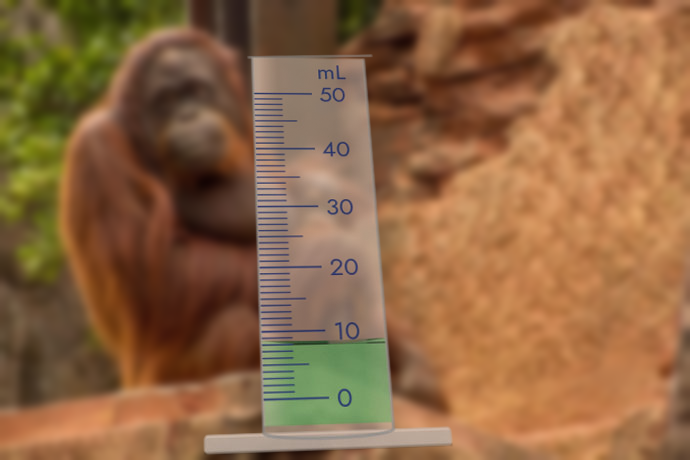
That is value=8 unit=mL
